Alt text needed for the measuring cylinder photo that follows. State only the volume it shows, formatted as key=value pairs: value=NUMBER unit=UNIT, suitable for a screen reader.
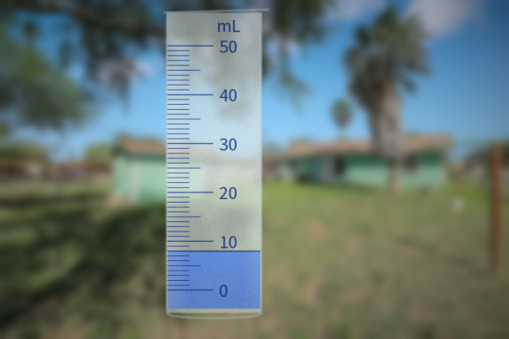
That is value=8 unit=mL
